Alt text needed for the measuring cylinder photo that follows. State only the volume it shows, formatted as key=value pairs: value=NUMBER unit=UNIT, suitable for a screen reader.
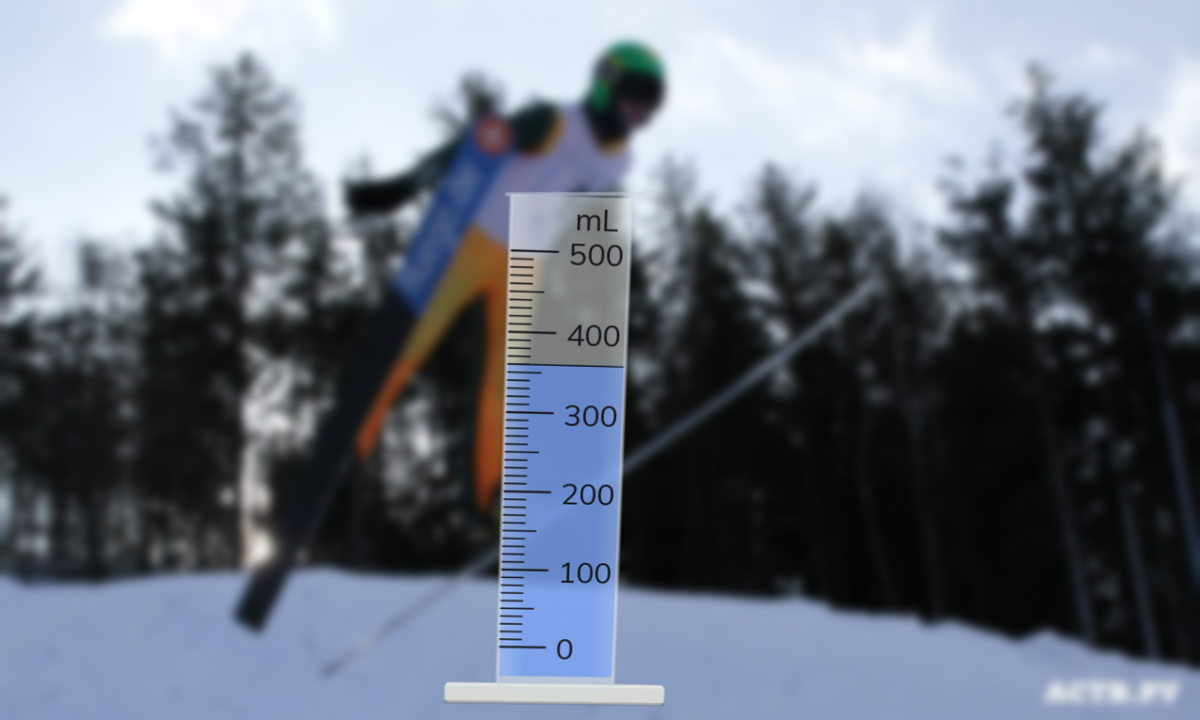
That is value=360 unit=mL
